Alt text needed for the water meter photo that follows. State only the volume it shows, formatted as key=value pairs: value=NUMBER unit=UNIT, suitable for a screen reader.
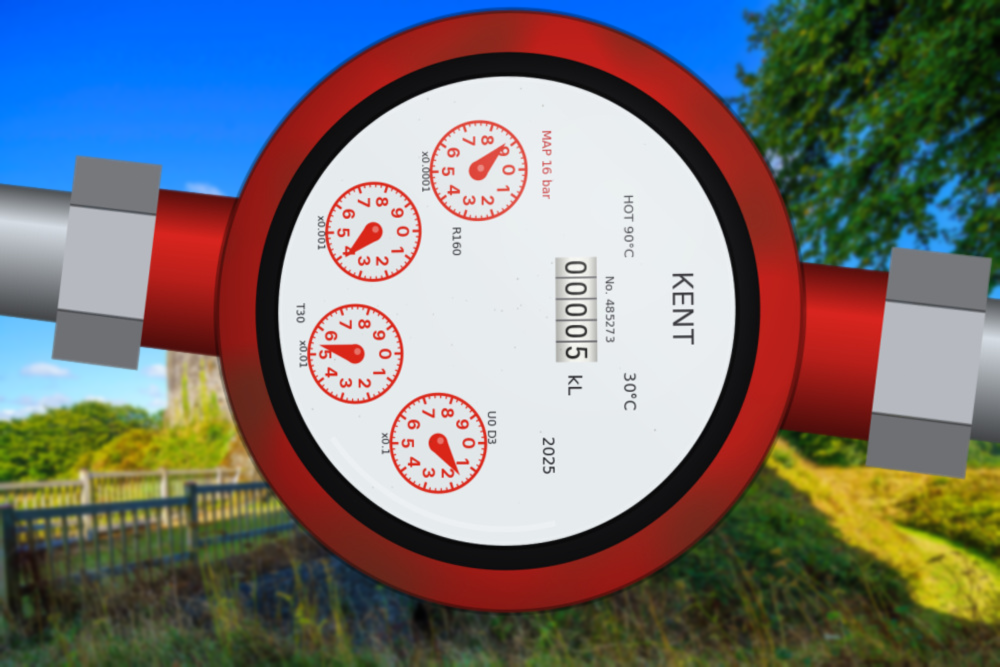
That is value=5.1538 unit=kL
